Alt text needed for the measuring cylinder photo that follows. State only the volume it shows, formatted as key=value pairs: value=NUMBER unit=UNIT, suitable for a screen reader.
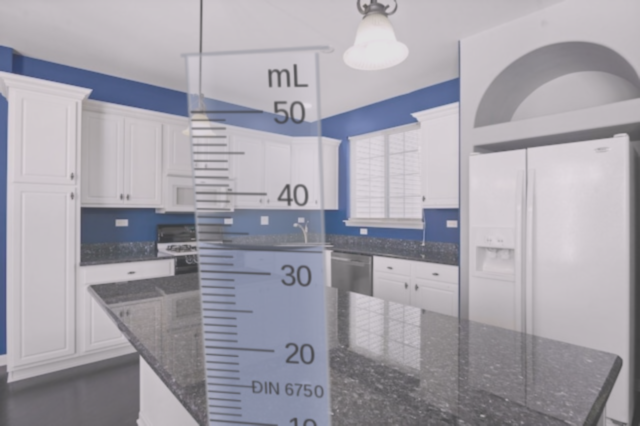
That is value=33 unit=mL
